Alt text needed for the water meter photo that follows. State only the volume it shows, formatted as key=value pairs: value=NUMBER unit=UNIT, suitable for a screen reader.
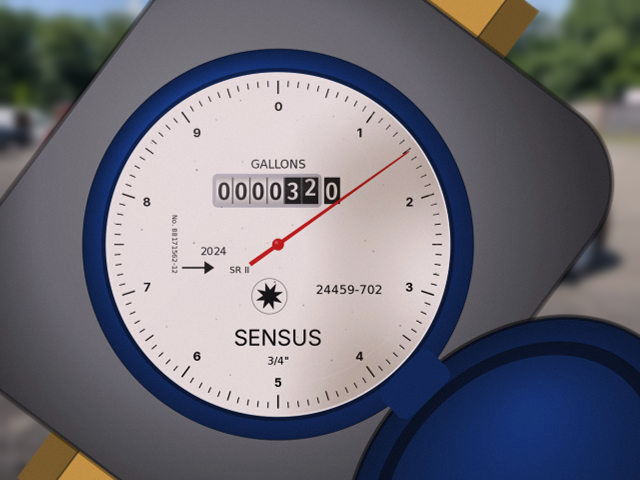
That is value=321.5 unit=gal
